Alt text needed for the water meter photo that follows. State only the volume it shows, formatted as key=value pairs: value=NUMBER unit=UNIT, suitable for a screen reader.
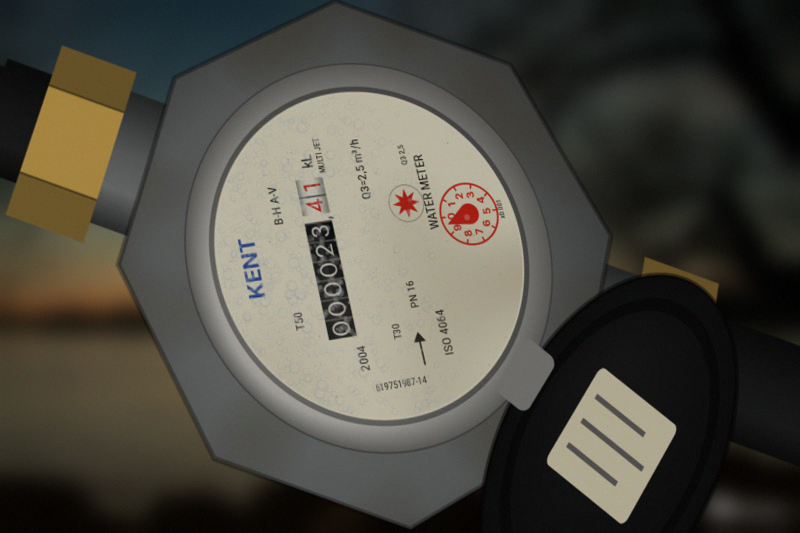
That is value=23.409 unit=kL
